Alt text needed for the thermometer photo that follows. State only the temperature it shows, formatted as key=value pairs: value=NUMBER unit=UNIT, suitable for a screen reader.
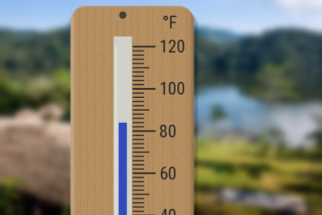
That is value=84 unit=°F
